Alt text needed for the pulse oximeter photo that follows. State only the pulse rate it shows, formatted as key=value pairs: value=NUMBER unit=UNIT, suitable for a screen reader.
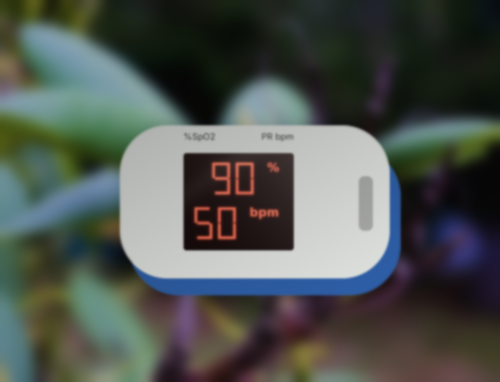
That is value=50 unit=bpm
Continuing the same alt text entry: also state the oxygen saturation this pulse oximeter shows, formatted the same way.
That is value=90 unit=%
